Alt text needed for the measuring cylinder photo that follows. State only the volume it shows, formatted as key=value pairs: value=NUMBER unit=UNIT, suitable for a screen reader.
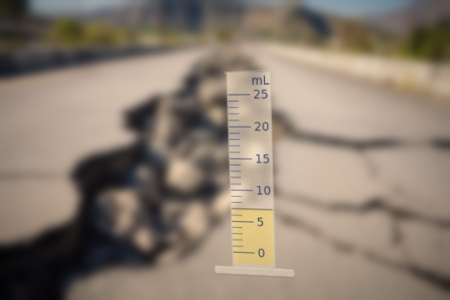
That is value=7 unit=mL
